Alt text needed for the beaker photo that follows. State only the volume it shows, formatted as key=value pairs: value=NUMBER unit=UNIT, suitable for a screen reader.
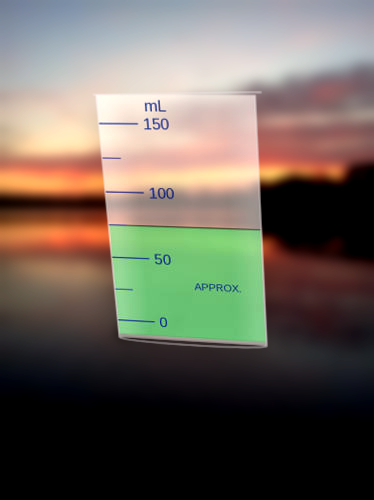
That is value=75 unit=mL
